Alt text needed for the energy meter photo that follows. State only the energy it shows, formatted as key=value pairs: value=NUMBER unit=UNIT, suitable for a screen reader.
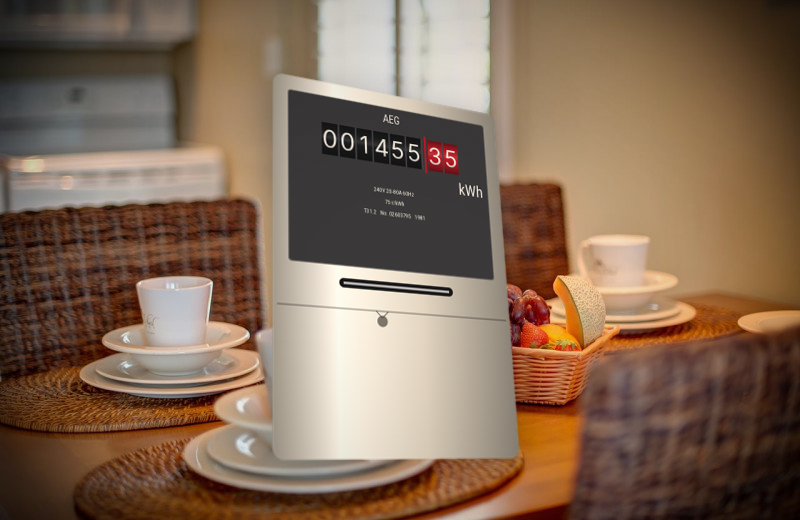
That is value=1455.35 unit=kWh
